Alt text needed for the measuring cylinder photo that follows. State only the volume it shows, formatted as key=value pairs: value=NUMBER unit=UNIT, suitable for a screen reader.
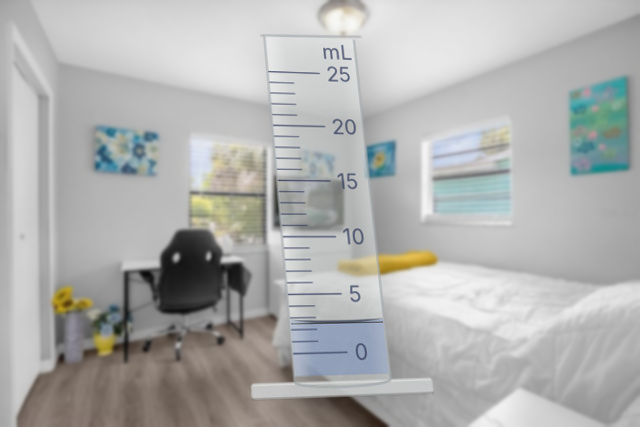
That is value=2.5 unit=mL
